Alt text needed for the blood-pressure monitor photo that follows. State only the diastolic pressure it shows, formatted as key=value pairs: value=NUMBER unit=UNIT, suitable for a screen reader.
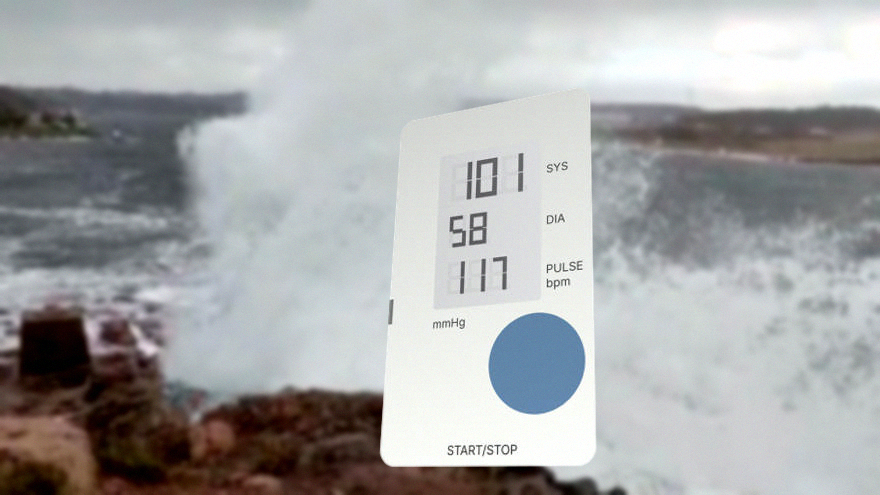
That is value=58 unit=mmHg
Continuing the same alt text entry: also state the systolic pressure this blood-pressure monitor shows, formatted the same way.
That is value=101 unit=mmHg
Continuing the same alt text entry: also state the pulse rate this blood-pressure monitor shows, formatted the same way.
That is value=117 unit=bpm
